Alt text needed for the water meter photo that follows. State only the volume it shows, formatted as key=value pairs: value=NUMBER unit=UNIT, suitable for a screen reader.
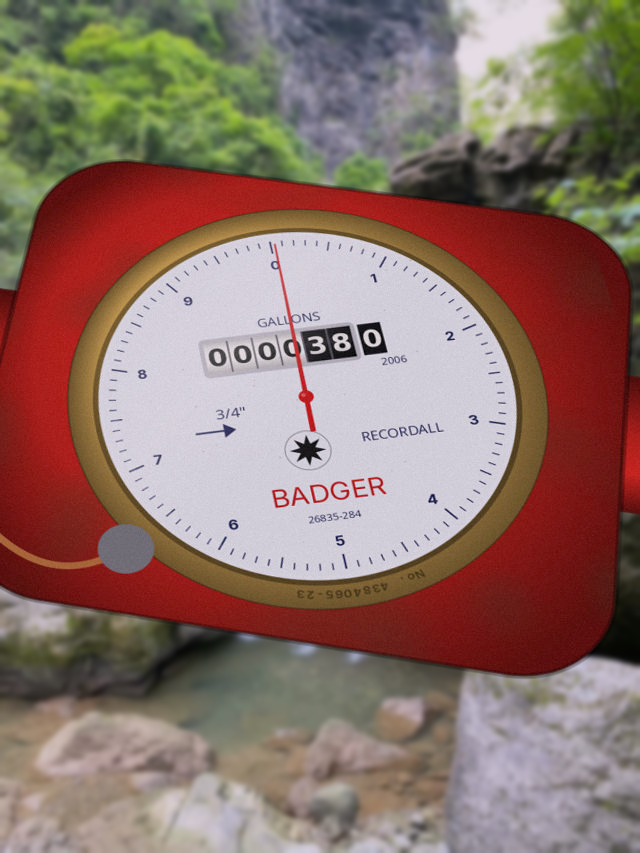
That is value=380.0 unit=gal
